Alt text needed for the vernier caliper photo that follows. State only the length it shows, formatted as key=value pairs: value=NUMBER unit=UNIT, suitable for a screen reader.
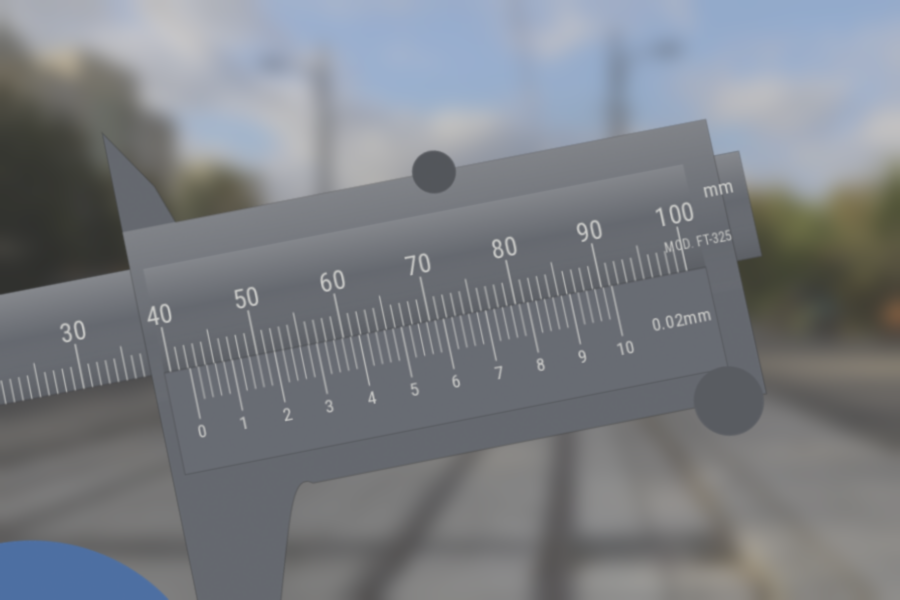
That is value=42.2 unit=mm
